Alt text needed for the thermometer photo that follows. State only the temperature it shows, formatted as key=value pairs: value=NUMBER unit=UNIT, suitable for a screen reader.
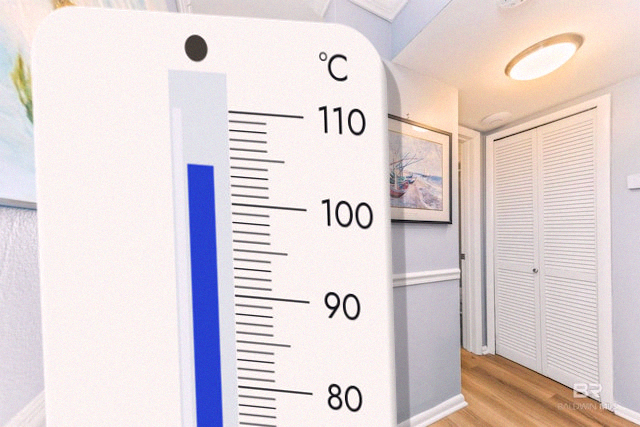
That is value=104 unit=°C
